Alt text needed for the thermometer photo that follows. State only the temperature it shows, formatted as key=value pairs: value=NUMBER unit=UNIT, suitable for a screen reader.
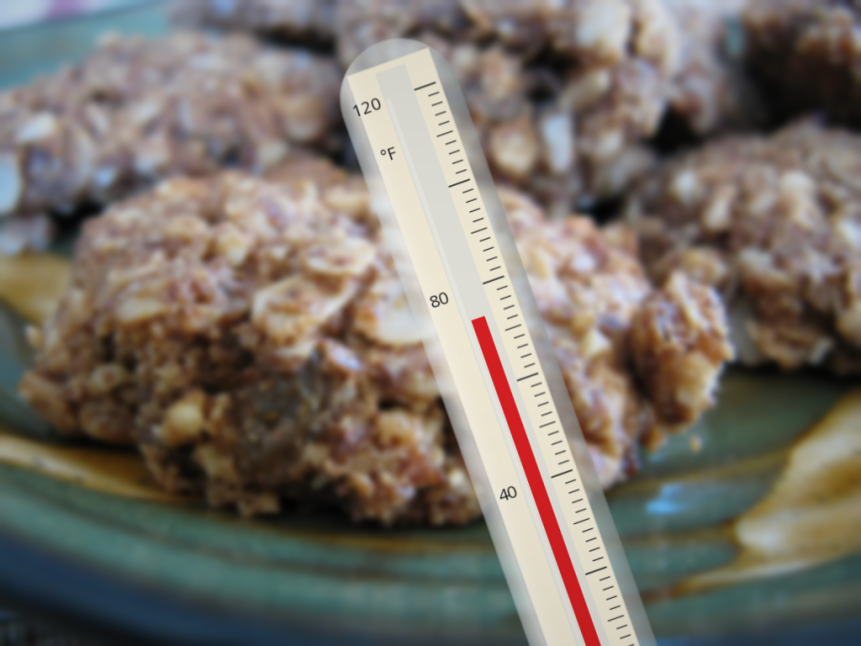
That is value=74 unit=°F
